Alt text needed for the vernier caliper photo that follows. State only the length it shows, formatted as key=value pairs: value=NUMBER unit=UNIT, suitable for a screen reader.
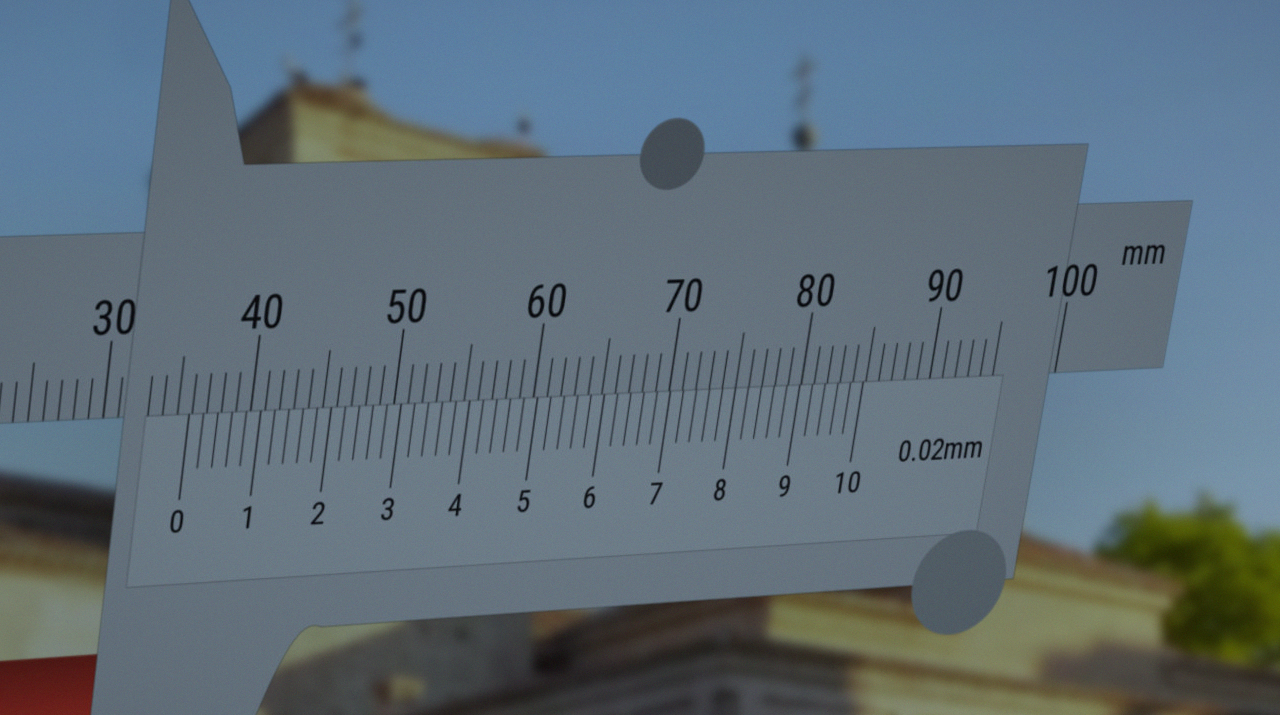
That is value=35.8 unit=mm
